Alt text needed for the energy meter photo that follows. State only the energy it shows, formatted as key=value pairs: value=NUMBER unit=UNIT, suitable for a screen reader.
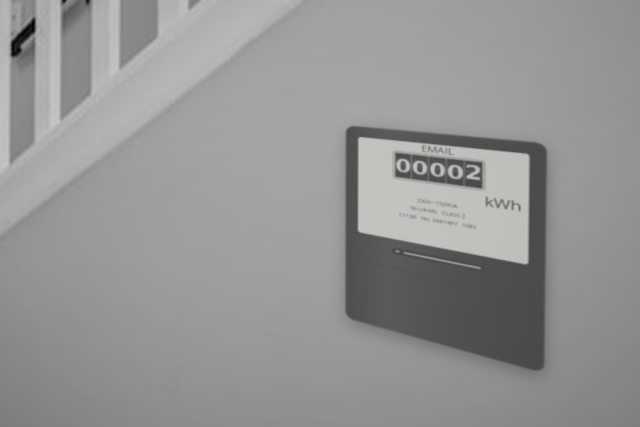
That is value=2 unit=kWh
